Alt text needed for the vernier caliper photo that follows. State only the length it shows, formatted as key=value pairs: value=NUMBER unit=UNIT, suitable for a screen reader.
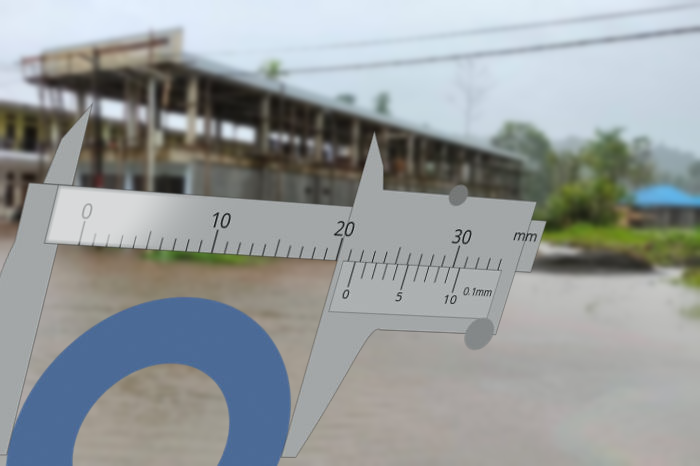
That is value=21.6 unit=mm
